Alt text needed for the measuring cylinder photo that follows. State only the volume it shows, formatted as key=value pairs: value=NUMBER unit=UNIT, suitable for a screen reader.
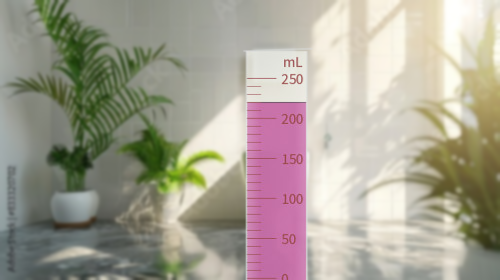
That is value=220 unit=mL
